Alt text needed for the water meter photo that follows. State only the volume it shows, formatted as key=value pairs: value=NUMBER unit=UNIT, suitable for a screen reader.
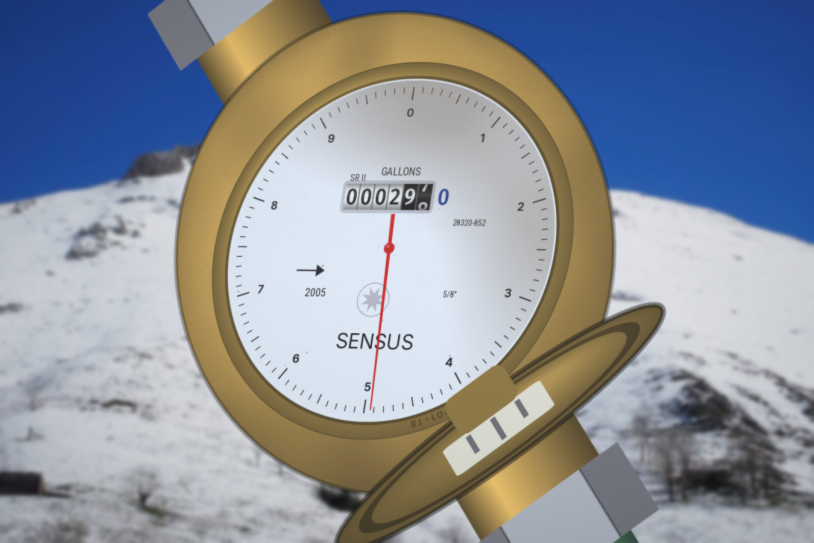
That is value=2974.9 unit=gal
